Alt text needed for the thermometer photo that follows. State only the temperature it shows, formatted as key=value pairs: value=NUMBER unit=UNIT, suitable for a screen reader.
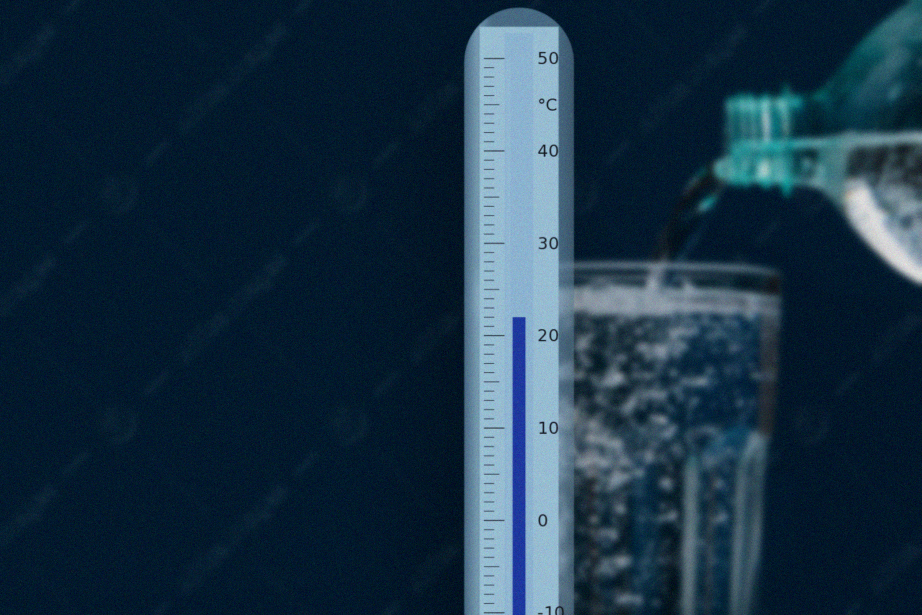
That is value=22 unit=°C
